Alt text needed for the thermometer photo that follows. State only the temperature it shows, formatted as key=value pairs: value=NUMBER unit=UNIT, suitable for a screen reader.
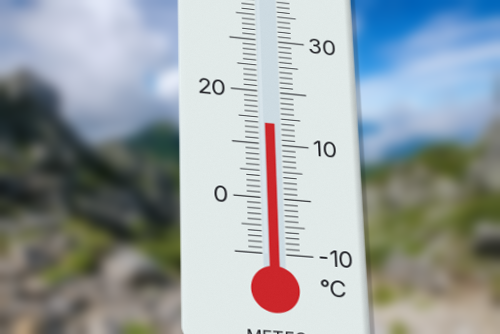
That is value=14 unit=°C
